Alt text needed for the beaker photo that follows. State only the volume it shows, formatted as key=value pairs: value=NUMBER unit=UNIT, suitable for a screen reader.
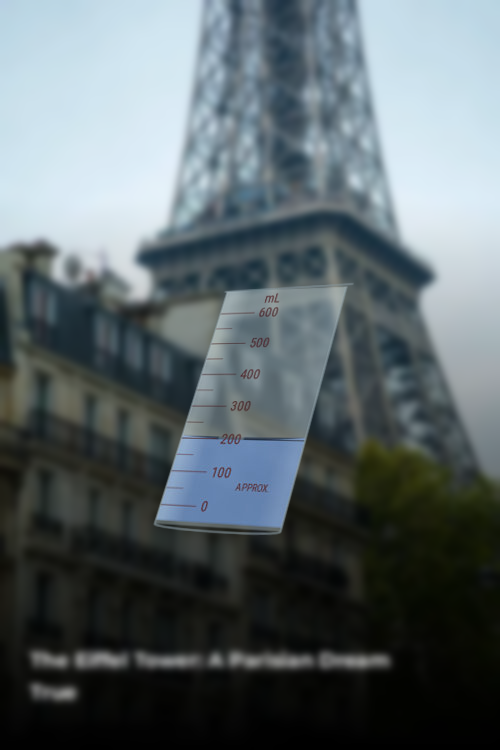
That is value=200 unit=mL
